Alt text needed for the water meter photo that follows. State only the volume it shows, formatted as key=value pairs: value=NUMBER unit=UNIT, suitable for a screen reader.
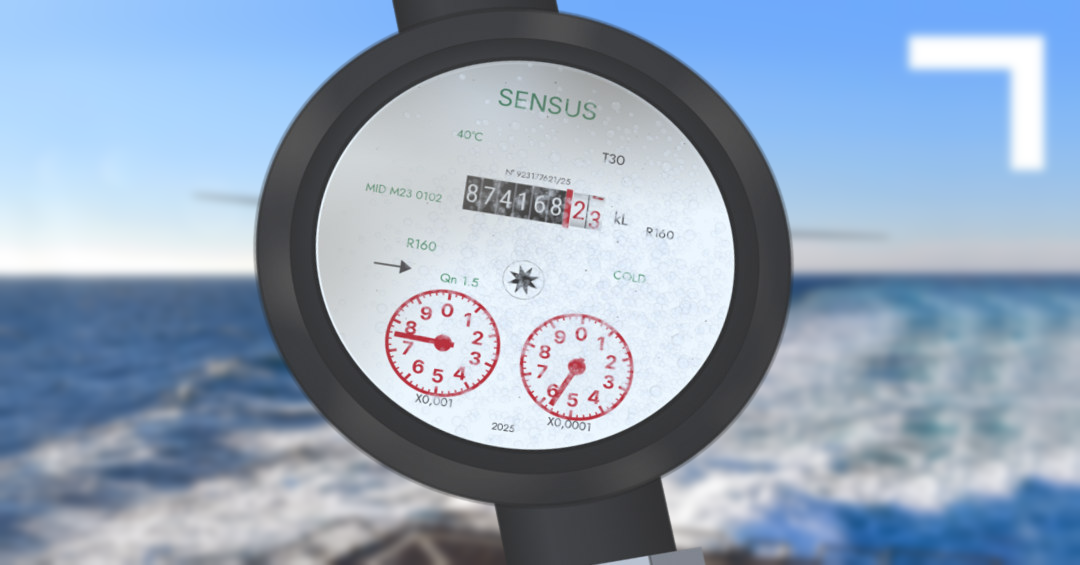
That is value=874168.2275 unit=kL
